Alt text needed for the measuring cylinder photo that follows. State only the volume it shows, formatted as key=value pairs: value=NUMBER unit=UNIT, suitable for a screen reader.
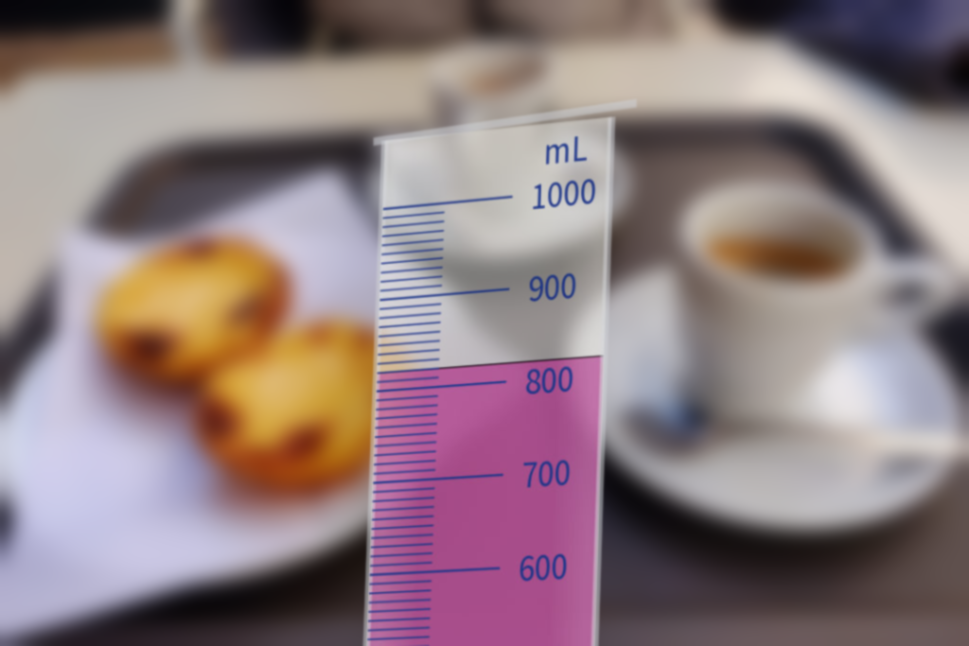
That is value=820 unit=mL
